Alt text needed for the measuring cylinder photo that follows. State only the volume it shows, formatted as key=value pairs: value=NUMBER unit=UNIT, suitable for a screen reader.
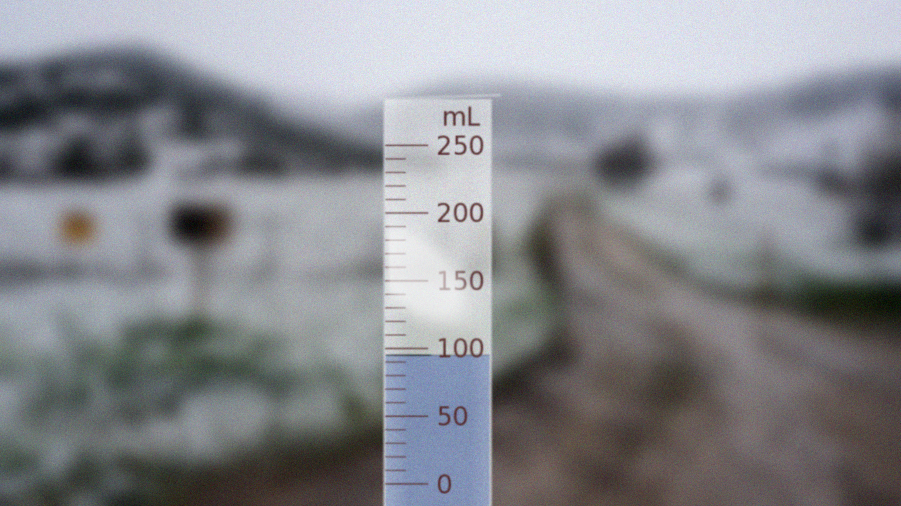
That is value=95 unit=mL
